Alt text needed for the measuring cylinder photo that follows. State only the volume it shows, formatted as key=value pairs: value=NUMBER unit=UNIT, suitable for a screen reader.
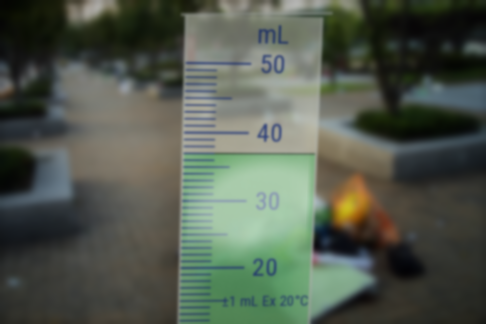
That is value=37 unit=mL
